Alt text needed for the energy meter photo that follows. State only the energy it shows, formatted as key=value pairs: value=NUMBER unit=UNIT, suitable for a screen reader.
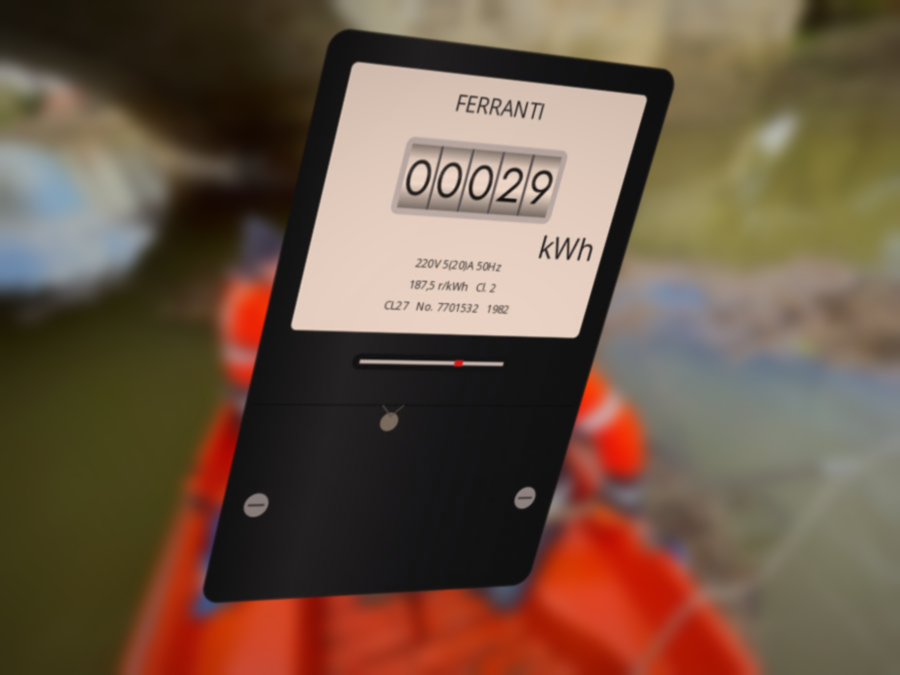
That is value=29 unit=kWh
